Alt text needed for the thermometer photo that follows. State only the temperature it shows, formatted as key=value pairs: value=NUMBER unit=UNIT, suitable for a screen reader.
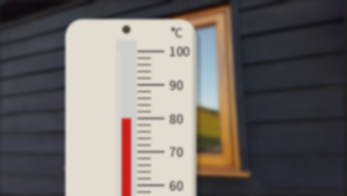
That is value=80 unit=°C
